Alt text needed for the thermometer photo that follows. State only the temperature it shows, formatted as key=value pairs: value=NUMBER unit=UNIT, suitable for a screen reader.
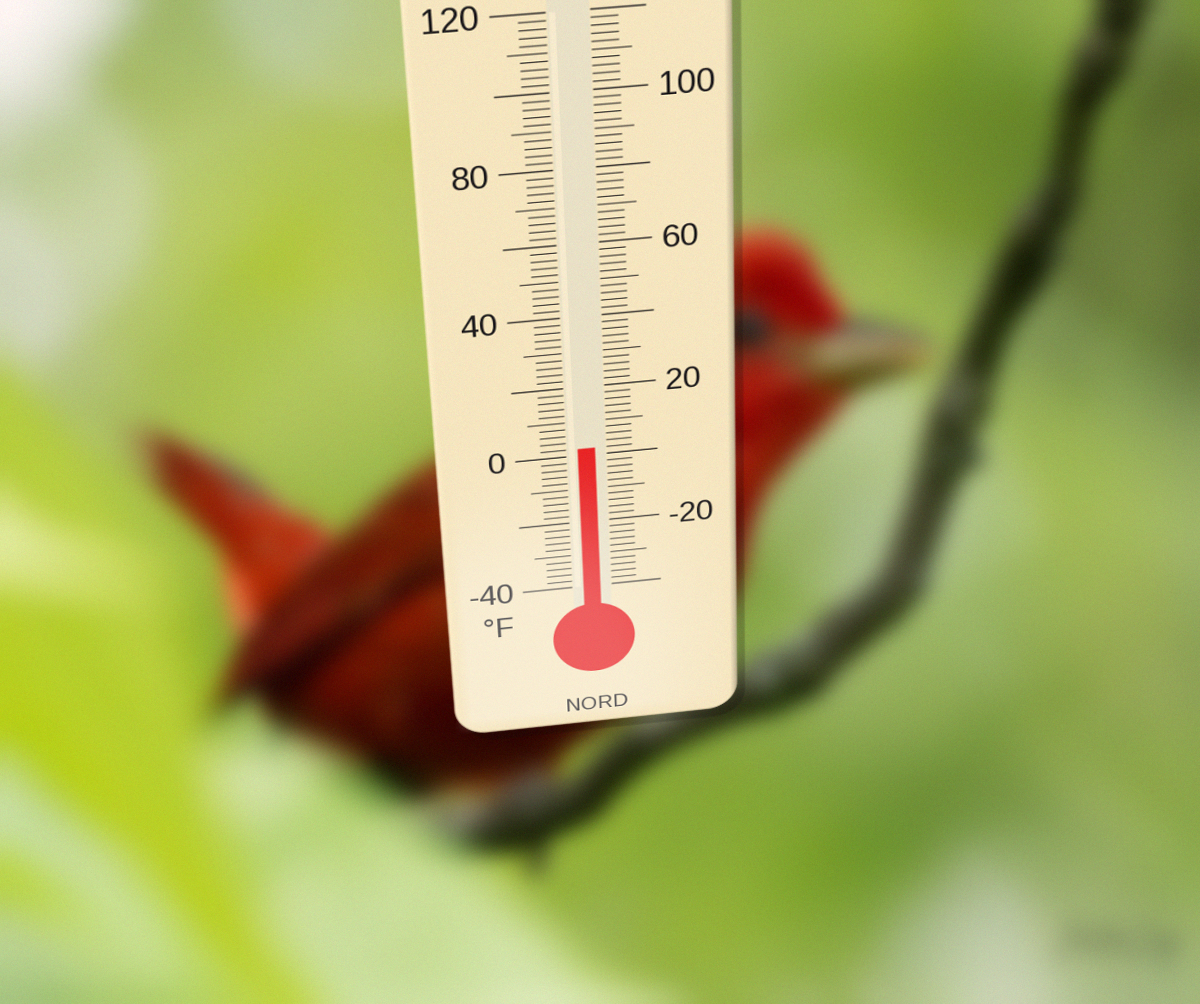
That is value=2 unit=°F
